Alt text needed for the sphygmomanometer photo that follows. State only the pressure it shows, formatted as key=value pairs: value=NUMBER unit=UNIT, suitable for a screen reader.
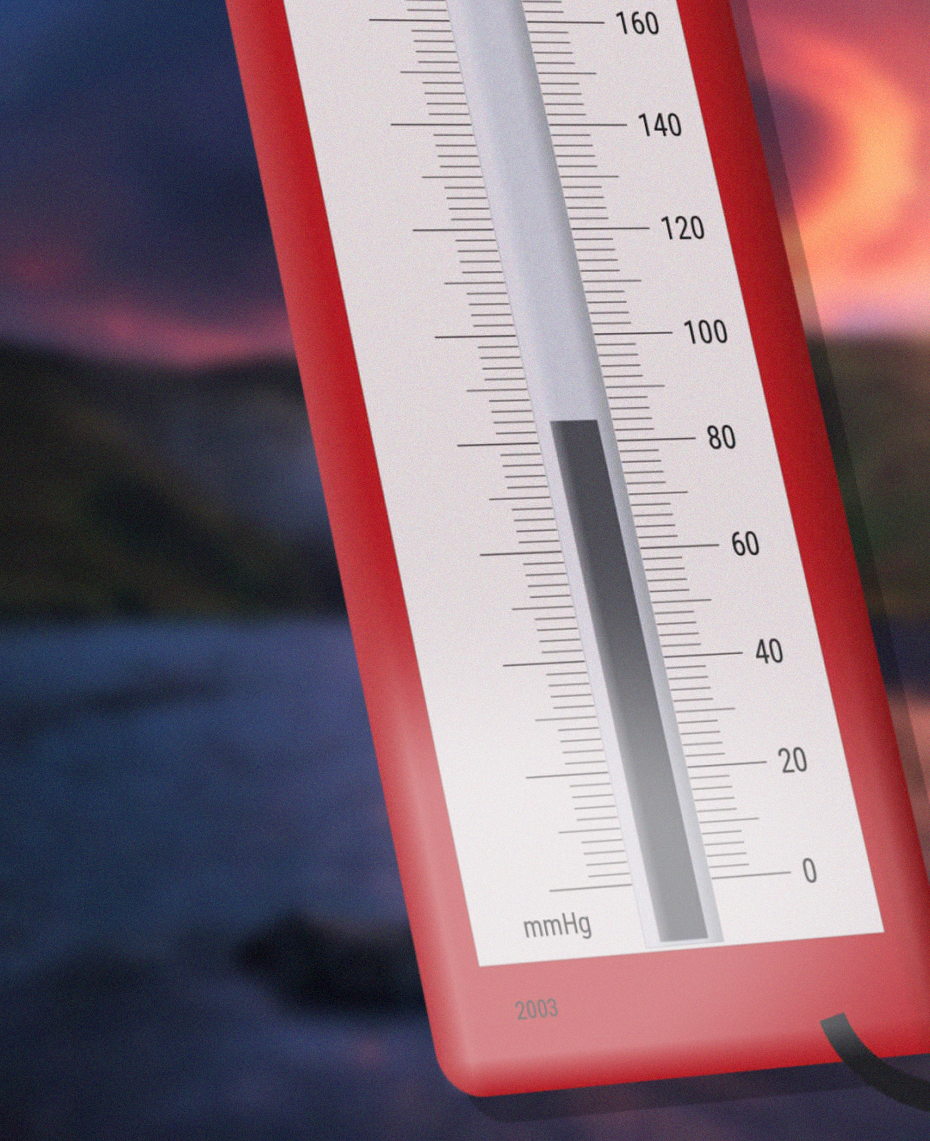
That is value=84 unit=mmHg
